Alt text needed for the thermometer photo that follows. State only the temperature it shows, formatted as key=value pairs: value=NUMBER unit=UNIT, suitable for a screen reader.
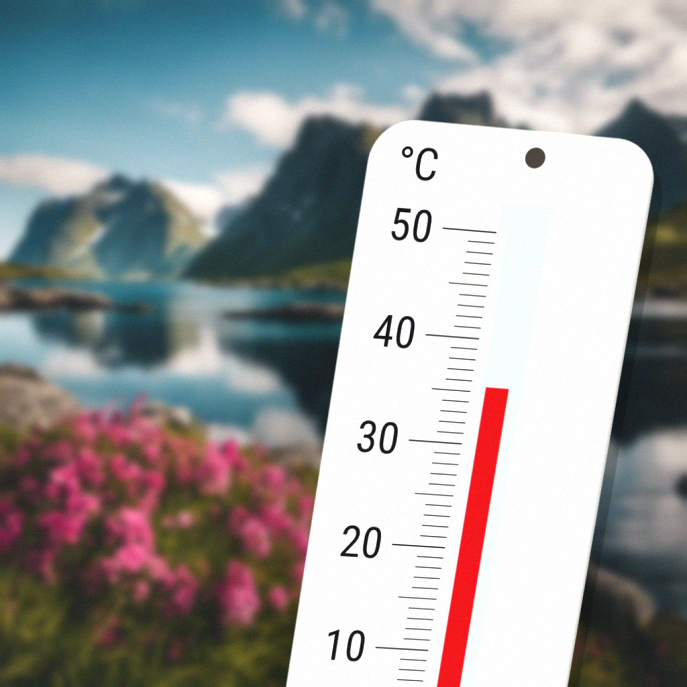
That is value=35.5 unit=°C
